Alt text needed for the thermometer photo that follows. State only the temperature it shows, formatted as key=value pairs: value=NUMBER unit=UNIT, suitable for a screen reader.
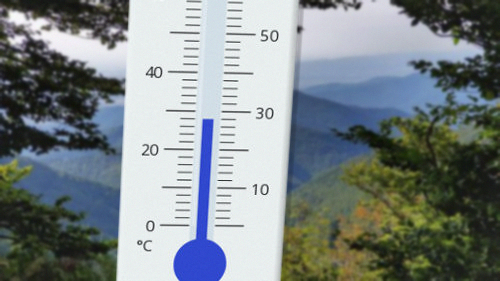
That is value=28 unit=°C
